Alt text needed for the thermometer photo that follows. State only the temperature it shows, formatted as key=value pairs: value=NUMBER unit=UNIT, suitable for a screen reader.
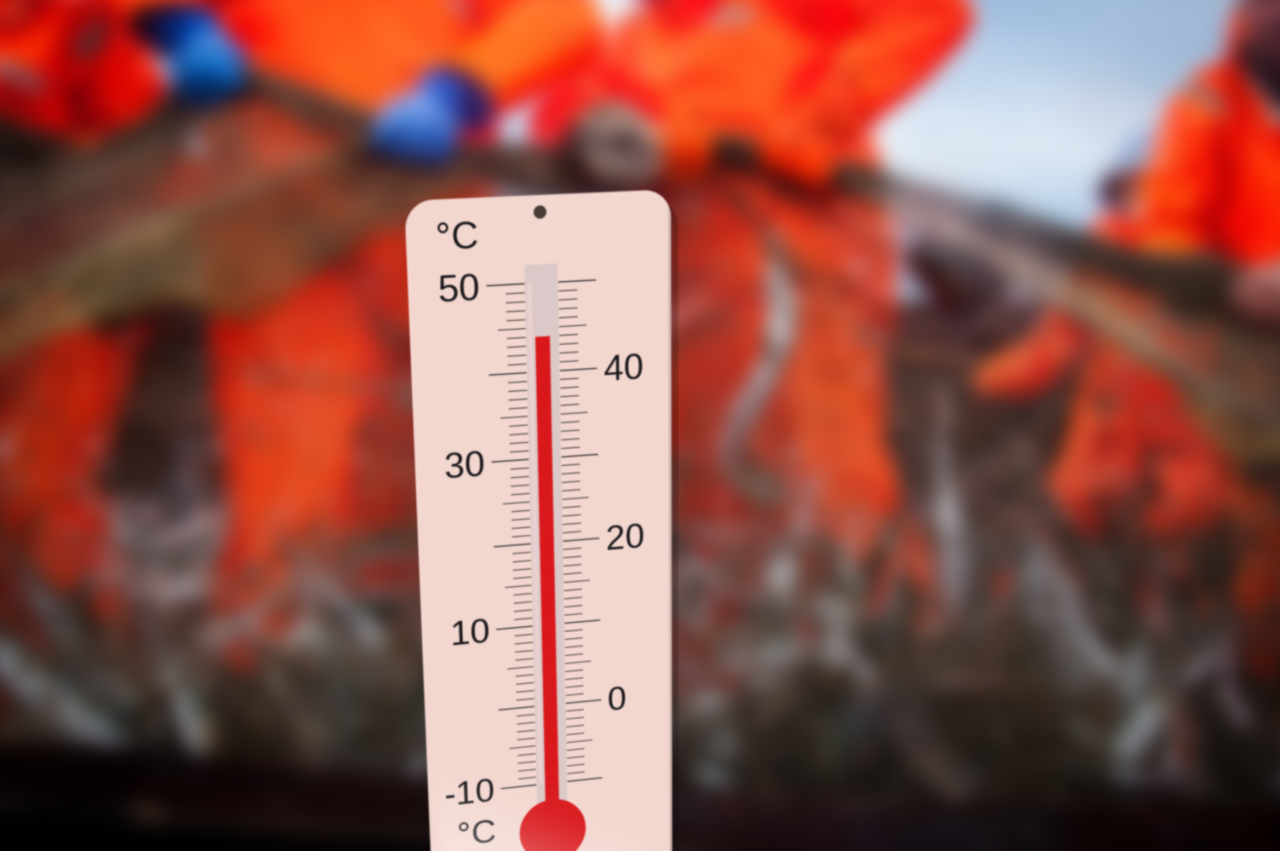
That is value=44 unit=°C
